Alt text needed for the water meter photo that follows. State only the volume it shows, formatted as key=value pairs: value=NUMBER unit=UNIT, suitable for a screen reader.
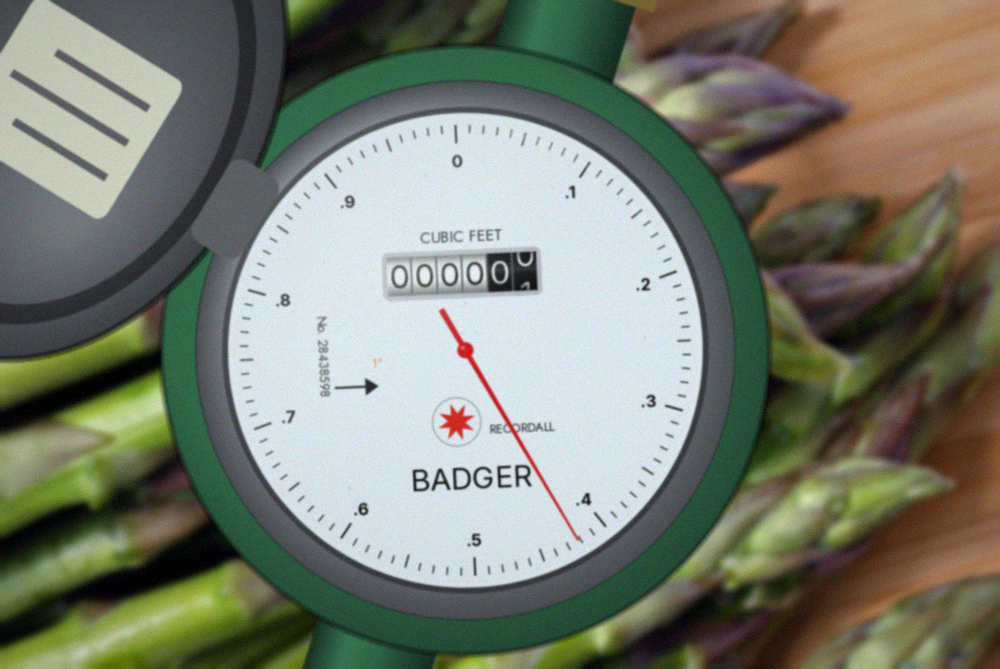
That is value=0.42 unit=ft³
